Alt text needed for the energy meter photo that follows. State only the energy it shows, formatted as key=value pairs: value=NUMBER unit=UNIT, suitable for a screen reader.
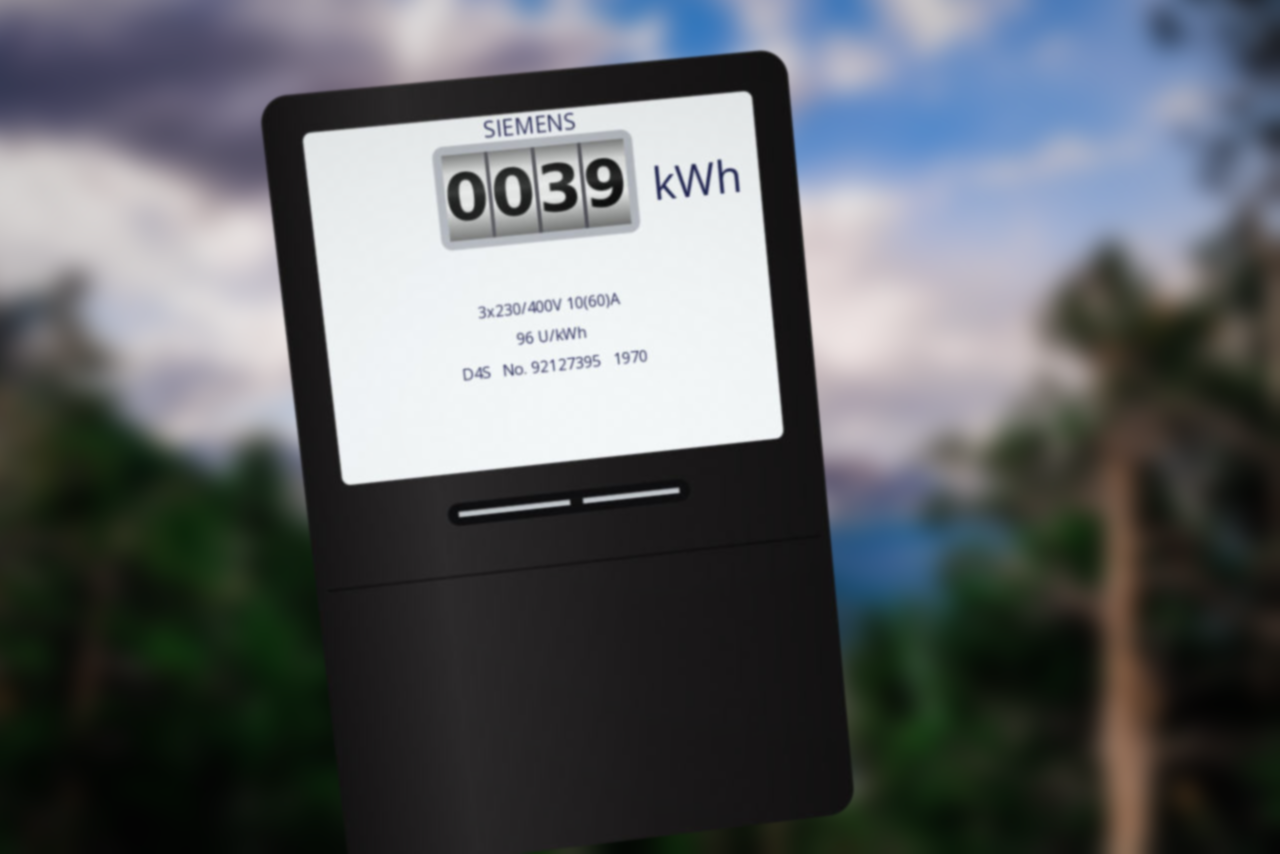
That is value=39 unit=kWh
